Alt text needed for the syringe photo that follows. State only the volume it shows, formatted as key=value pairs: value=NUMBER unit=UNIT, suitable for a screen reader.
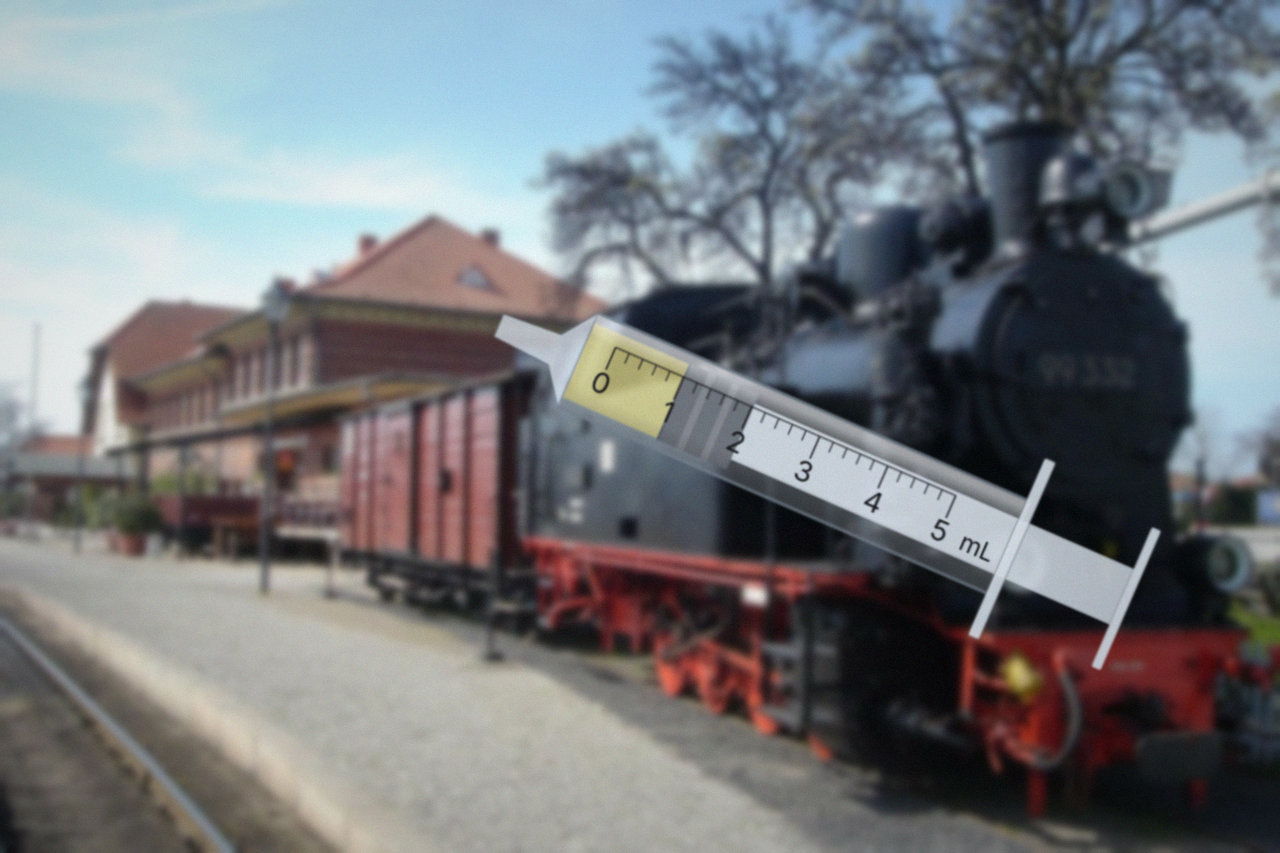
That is value=1 unit=mL
